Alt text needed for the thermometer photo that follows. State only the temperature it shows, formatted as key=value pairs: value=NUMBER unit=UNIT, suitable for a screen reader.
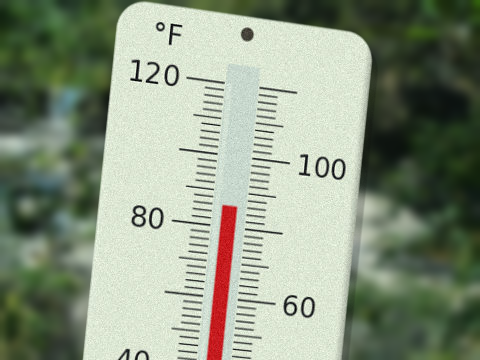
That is value=86 unit=°F
